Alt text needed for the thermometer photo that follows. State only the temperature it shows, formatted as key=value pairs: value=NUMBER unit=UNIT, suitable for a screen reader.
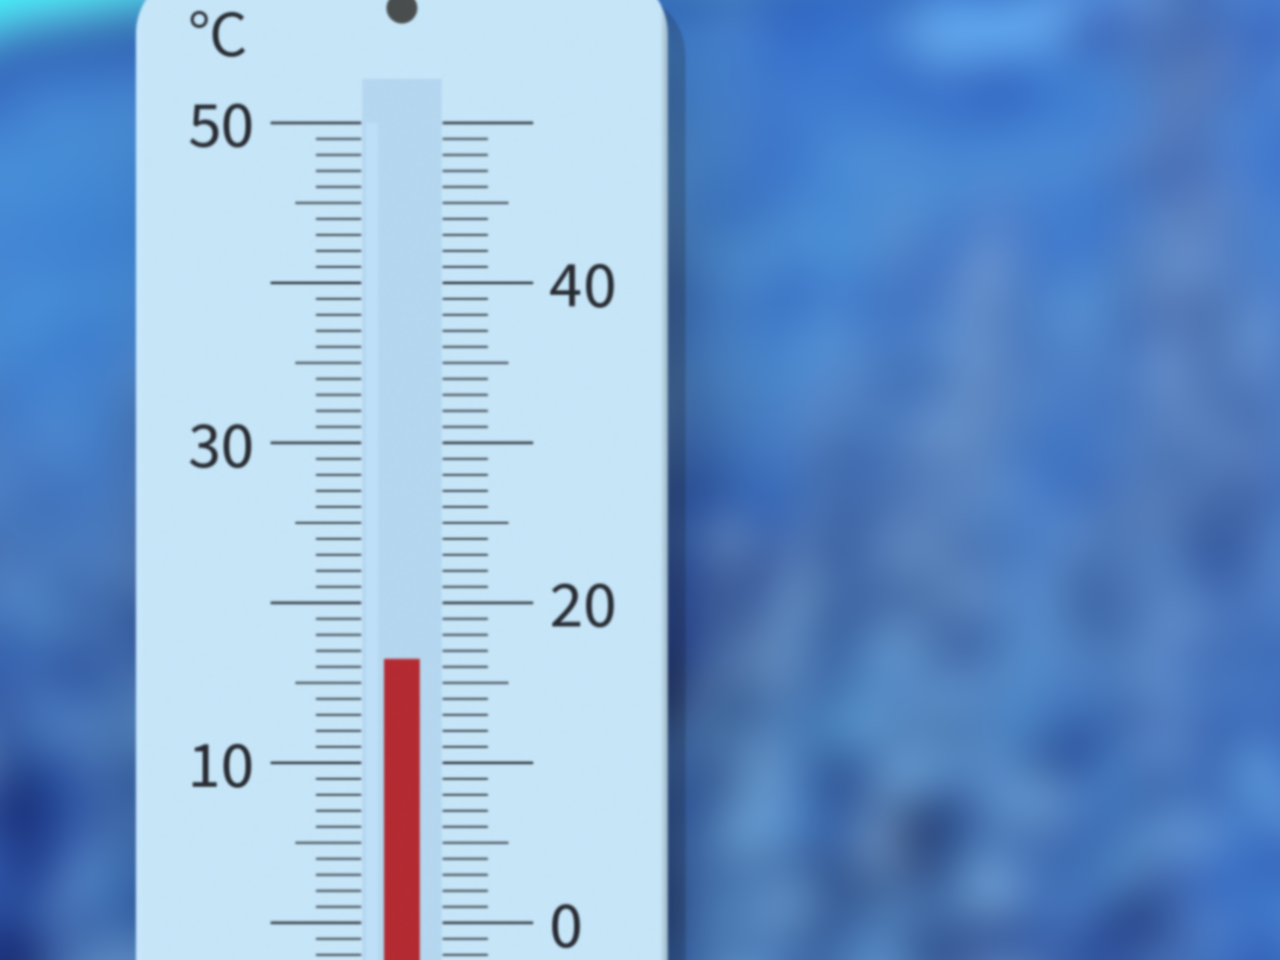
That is value=16.5 unit=°C
